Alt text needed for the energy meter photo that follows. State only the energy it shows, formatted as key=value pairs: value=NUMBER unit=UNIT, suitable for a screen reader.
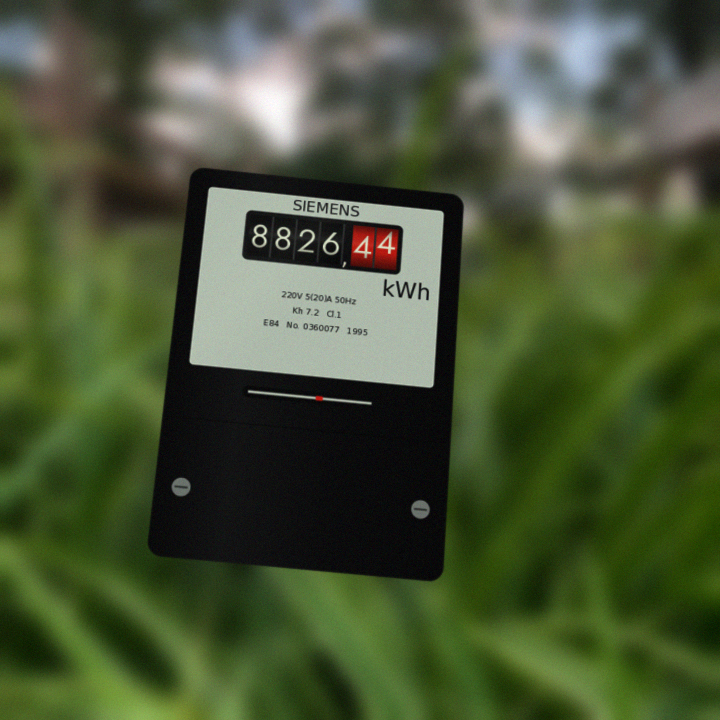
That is value=8826.44 unit=kWh
